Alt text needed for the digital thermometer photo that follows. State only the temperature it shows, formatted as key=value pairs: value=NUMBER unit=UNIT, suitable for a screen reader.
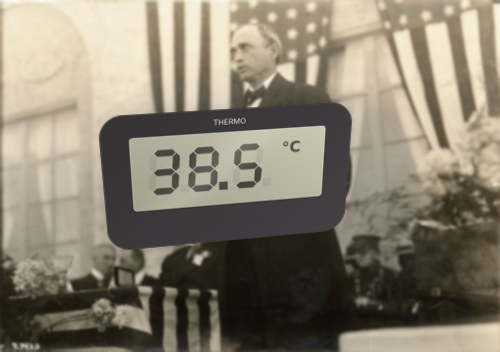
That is value=38.5 unit=°C
